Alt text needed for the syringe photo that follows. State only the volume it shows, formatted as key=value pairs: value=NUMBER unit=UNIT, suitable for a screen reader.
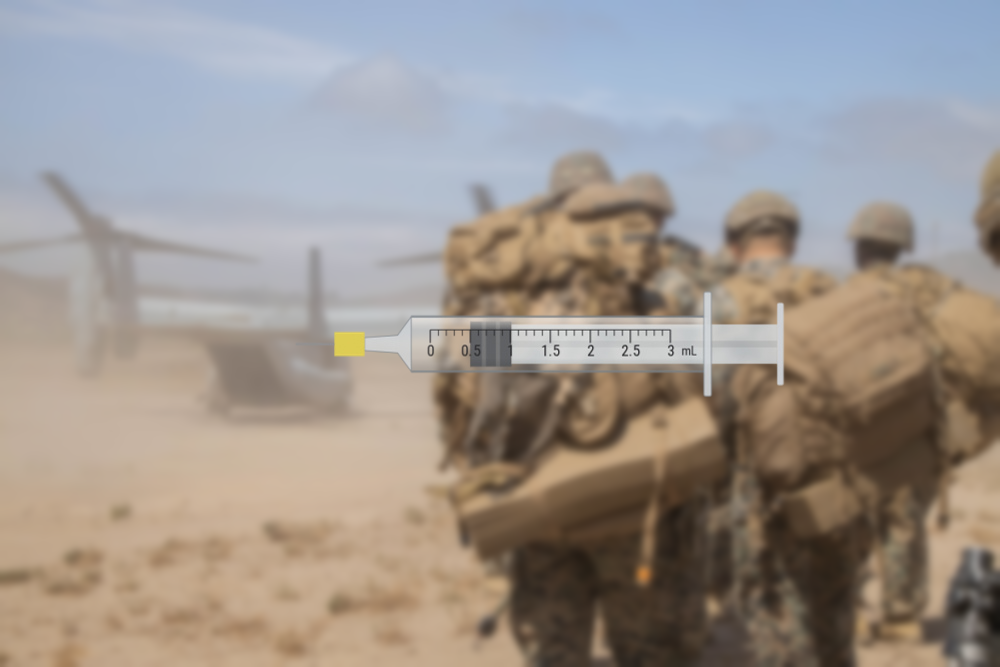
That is value=0.5 unit=mL
